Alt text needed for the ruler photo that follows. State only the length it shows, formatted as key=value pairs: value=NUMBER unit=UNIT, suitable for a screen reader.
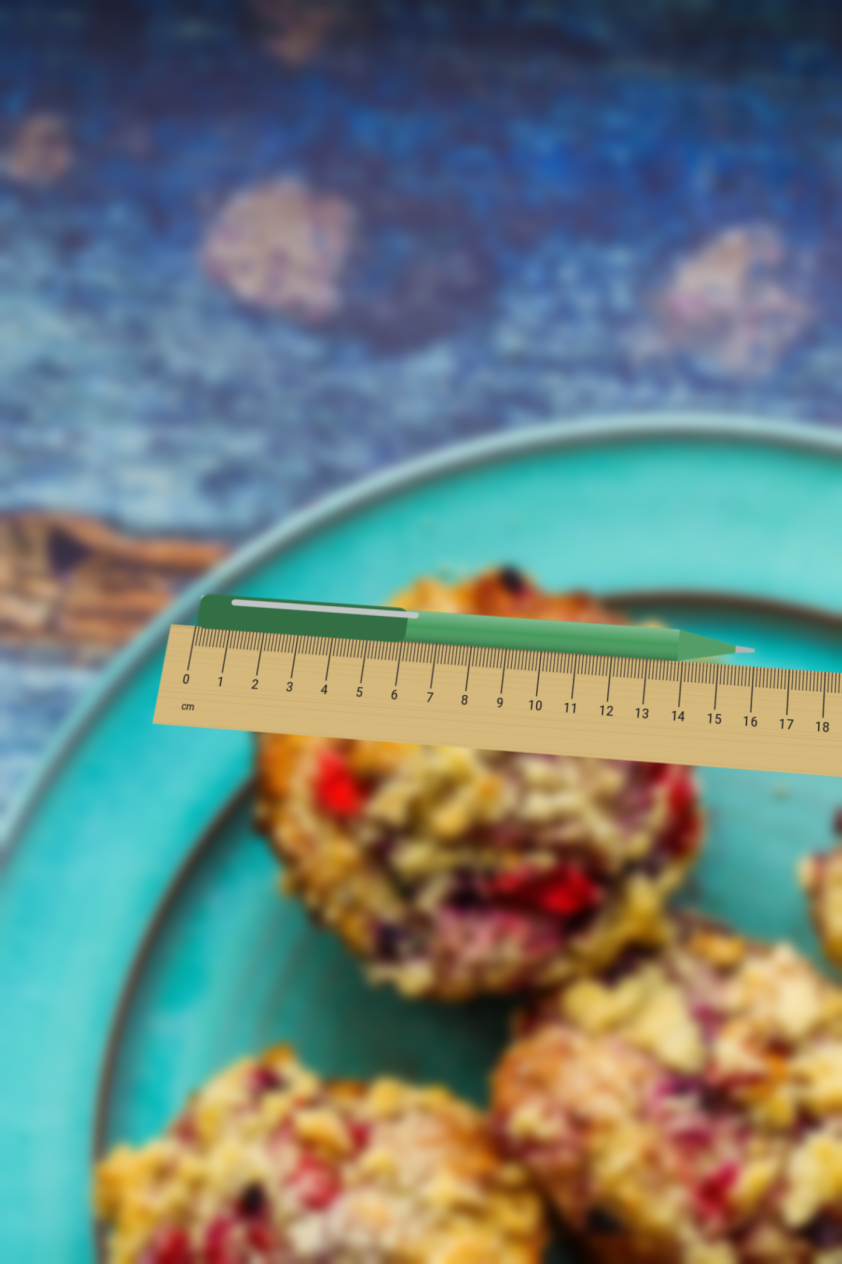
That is value=16 unit=cm
